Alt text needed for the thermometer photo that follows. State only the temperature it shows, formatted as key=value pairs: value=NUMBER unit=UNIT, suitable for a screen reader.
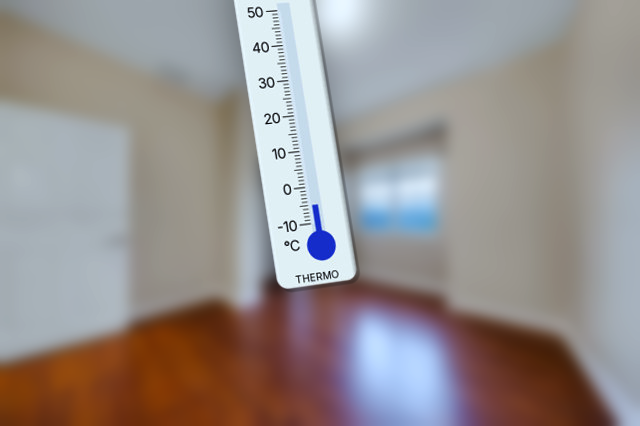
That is value=-5 unit=°C
